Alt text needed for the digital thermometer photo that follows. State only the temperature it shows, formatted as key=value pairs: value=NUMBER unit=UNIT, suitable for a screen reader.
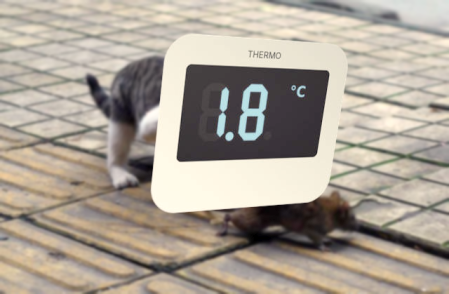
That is value=1.8 unit=°C
